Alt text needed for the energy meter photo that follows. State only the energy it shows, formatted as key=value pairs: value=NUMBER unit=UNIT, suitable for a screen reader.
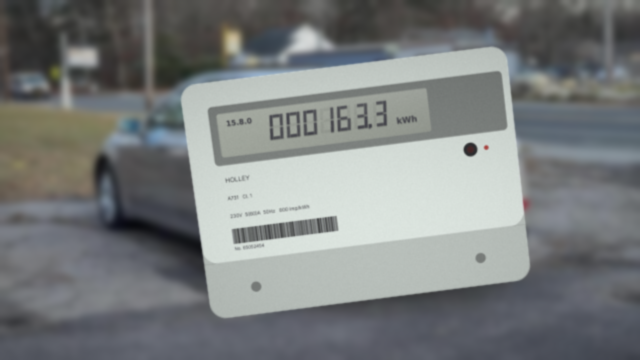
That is value=163.3 unit=kWh
